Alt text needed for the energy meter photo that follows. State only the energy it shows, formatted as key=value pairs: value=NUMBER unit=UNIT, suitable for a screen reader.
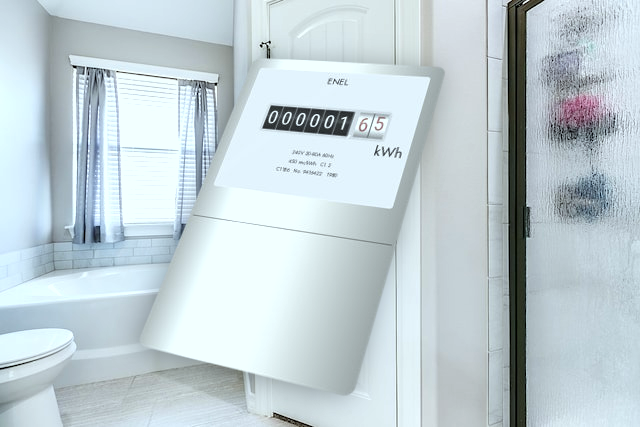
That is value=1.65 unit=kWh
